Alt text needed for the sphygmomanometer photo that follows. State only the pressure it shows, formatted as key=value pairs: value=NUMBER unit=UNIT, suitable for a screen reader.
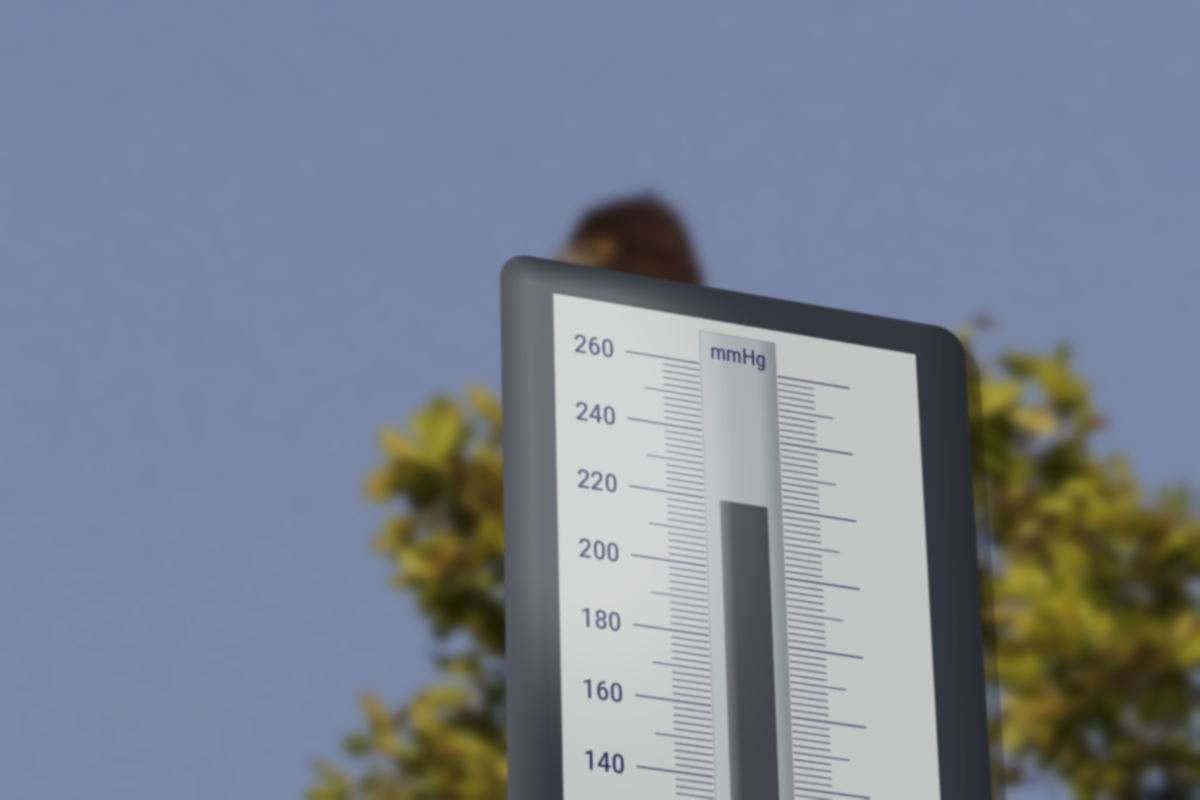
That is value=220 unit=mmHg
